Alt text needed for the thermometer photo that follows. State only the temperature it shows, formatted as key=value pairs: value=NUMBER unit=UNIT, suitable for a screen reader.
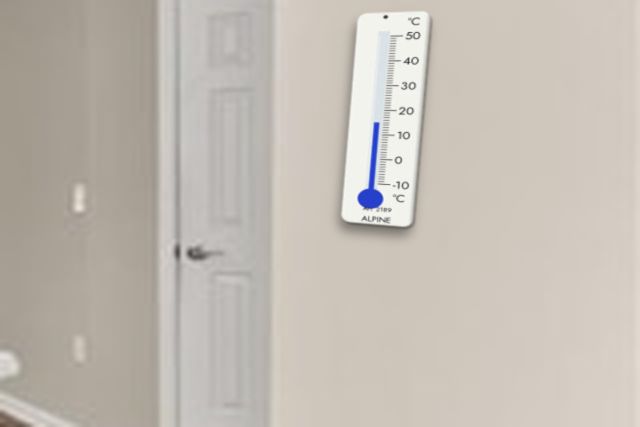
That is value=15 unit=°C
